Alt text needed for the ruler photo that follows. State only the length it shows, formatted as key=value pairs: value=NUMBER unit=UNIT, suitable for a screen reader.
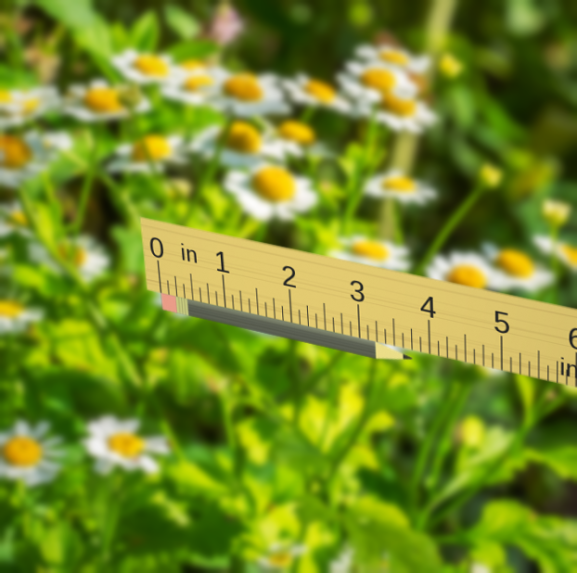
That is value=3.75 unit=in
